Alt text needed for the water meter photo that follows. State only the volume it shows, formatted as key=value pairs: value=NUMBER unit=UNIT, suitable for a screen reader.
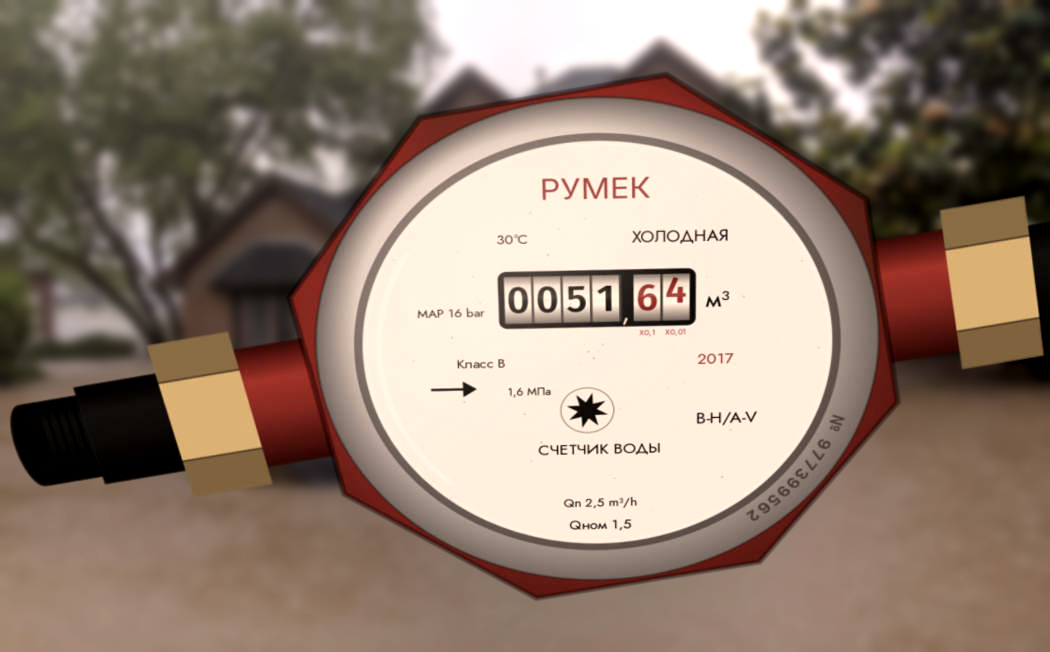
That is value=51.64 unit=m³
